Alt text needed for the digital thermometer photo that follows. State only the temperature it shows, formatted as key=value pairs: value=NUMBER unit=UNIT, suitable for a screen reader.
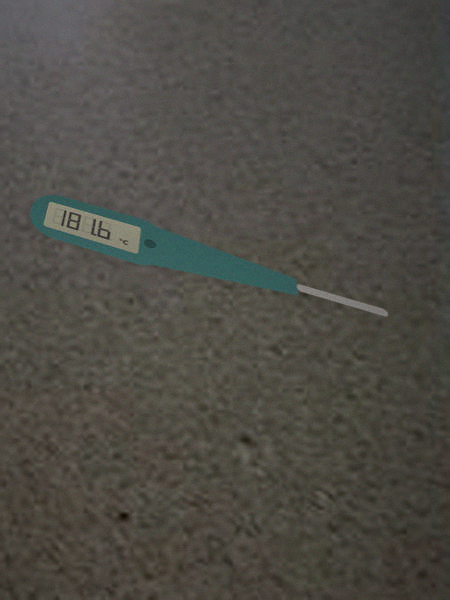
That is value=181.6 unit=°C
